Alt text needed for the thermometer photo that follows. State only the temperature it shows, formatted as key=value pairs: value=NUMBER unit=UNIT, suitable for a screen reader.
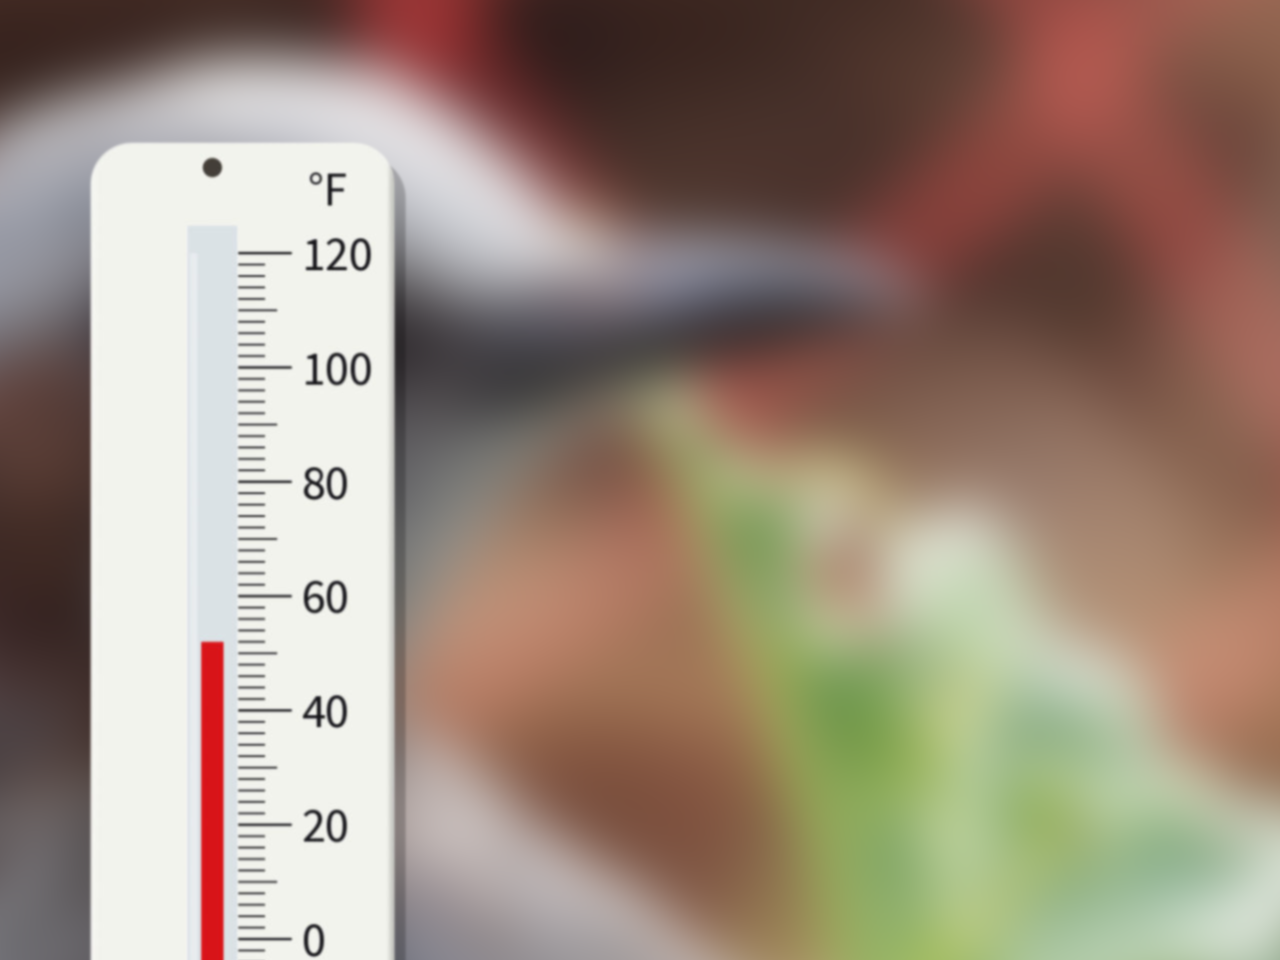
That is value=52 unit=°F
